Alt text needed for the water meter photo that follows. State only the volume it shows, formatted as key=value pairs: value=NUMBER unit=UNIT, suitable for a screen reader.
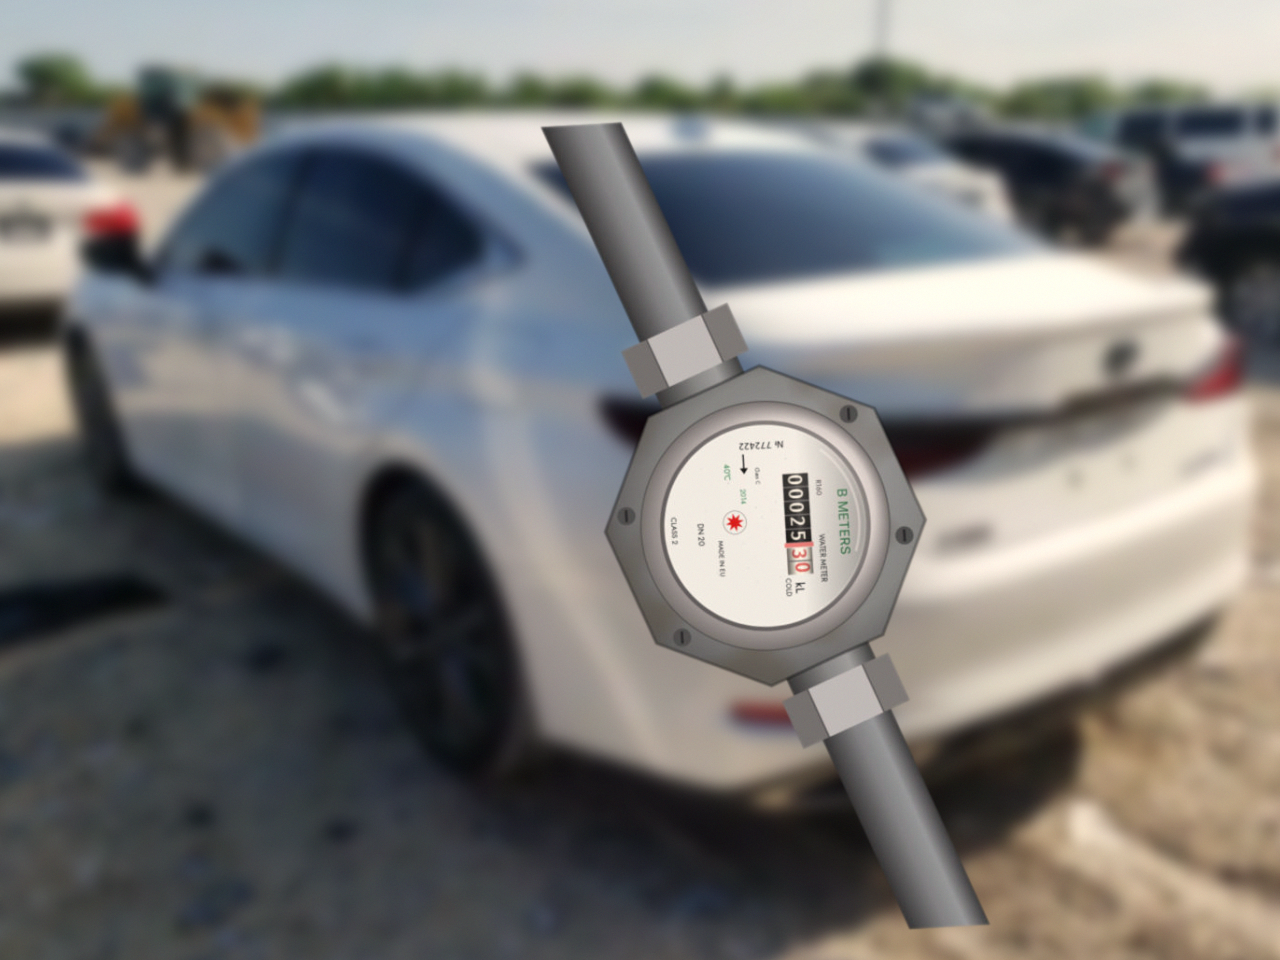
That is value=25.30 unit=kL
